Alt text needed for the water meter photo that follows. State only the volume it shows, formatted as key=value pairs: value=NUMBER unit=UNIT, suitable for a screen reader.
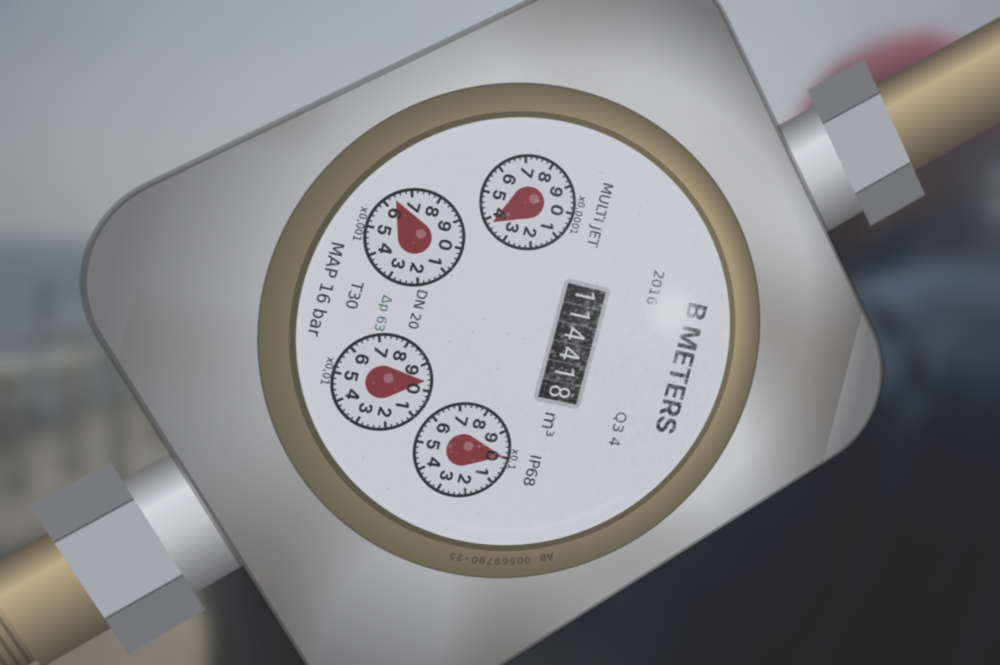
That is value=114417.9963 unit=m³
